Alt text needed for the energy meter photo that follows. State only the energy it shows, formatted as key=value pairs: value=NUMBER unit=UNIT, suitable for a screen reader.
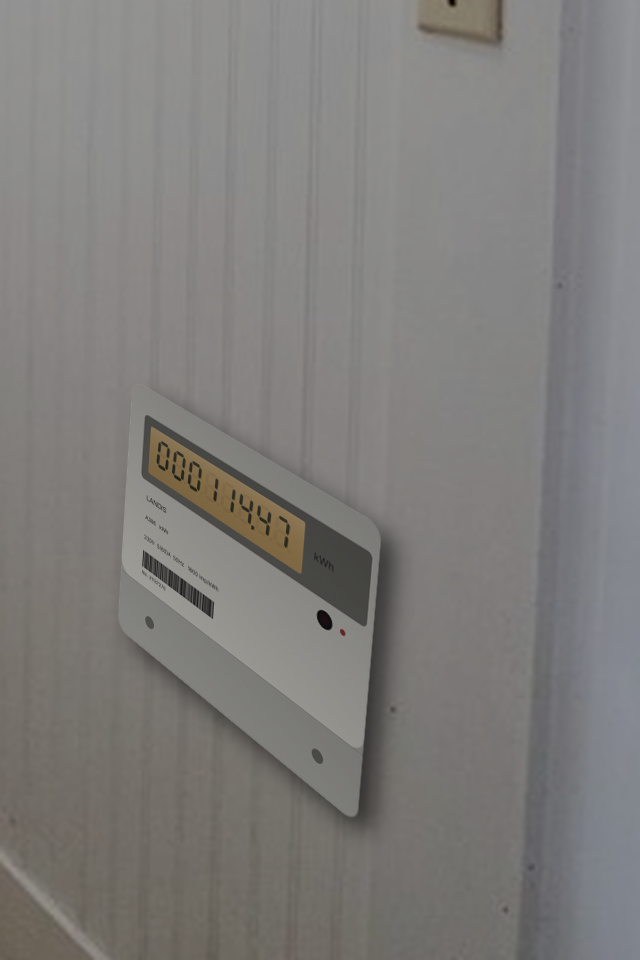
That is value=114.47 unit=kWh
